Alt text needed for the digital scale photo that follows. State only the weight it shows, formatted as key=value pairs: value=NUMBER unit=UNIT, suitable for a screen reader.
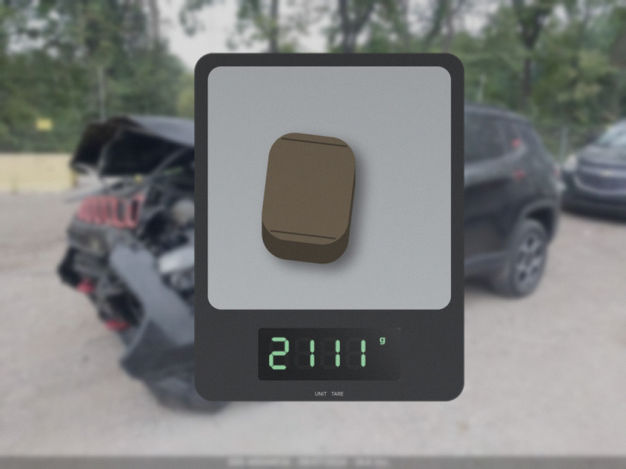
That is value=2111 unit=g
